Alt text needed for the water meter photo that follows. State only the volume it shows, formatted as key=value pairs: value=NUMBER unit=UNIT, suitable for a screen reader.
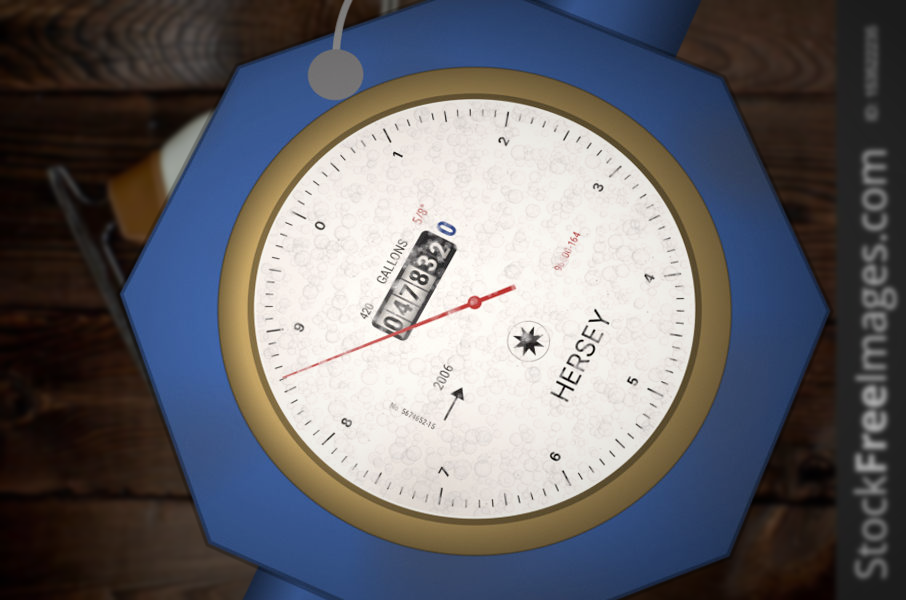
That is value=478318.6 unit=gal
